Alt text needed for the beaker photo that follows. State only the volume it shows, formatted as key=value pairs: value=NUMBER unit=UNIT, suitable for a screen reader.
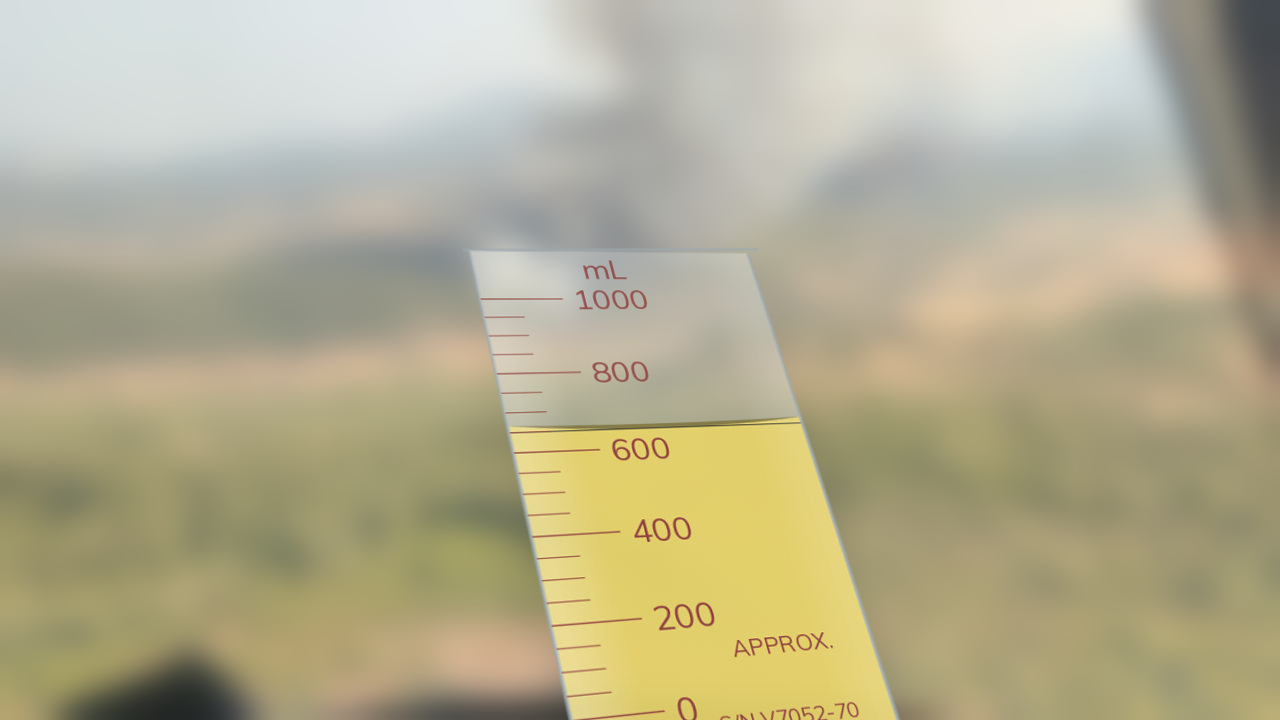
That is value=650 unit=mL
